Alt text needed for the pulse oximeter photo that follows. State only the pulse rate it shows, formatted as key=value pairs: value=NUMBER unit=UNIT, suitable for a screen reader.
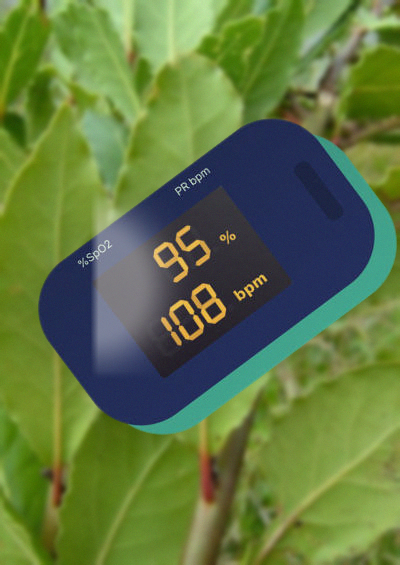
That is value=108 unit=bpm
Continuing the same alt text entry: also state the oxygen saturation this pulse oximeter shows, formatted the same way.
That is value=95 unit=%
